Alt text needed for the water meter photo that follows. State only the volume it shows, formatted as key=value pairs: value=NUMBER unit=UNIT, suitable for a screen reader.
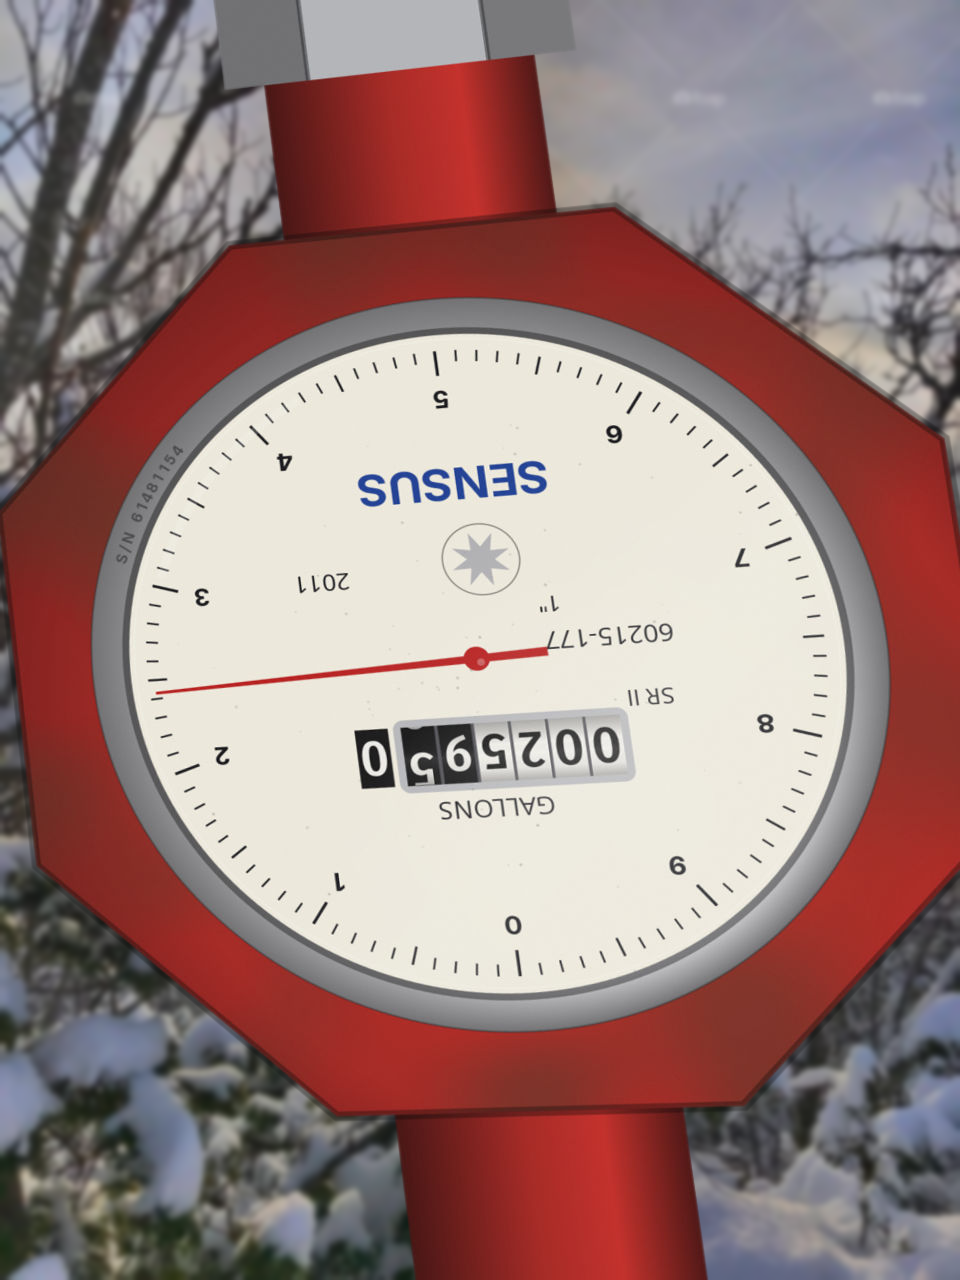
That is value=25952.4 unit=gal
